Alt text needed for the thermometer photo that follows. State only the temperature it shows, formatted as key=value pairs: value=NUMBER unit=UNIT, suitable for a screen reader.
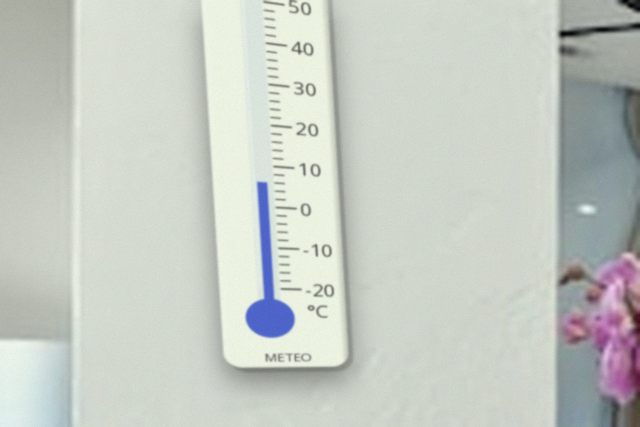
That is value=6 unit=°C
